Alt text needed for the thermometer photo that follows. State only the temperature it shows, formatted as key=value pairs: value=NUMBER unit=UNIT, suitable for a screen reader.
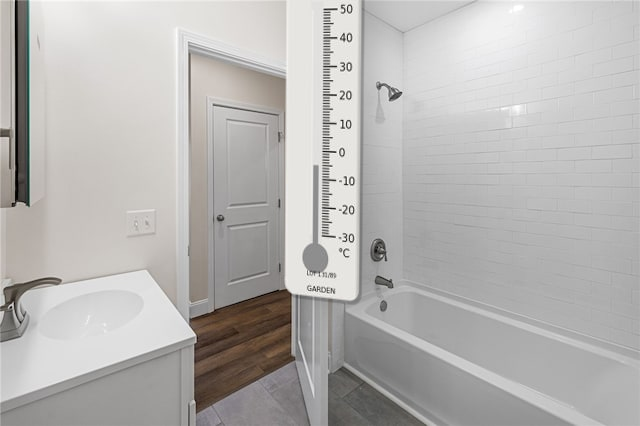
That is value=-5 unit=°C
